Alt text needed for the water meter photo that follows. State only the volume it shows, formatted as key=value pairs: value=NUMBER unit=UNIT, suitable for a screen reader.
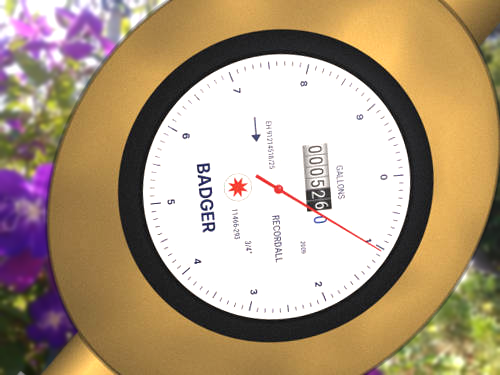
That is value=5261.0 unit=gal
